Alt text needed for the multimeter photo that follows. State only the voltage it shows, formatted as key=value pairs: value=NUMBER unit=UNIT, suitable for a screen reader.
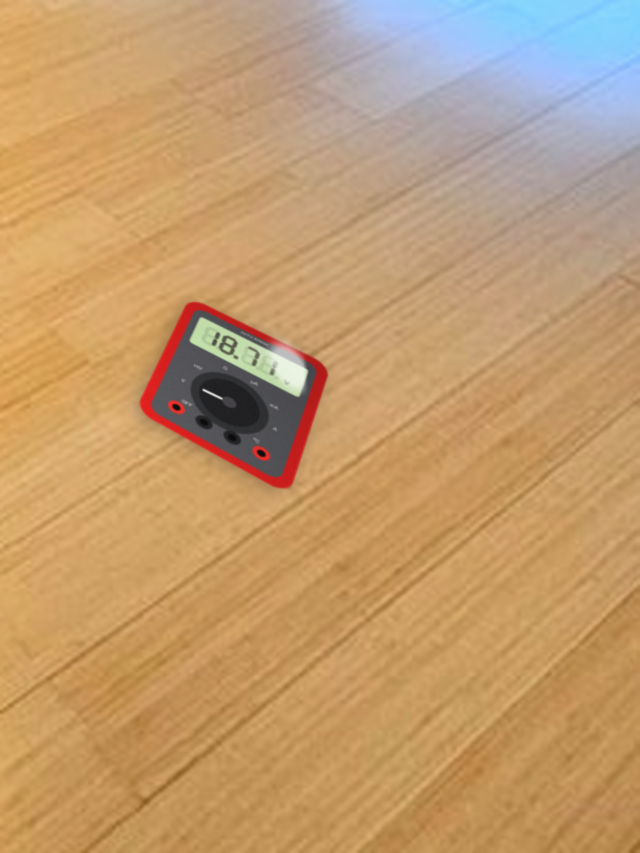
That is value=18.71 unit=V
